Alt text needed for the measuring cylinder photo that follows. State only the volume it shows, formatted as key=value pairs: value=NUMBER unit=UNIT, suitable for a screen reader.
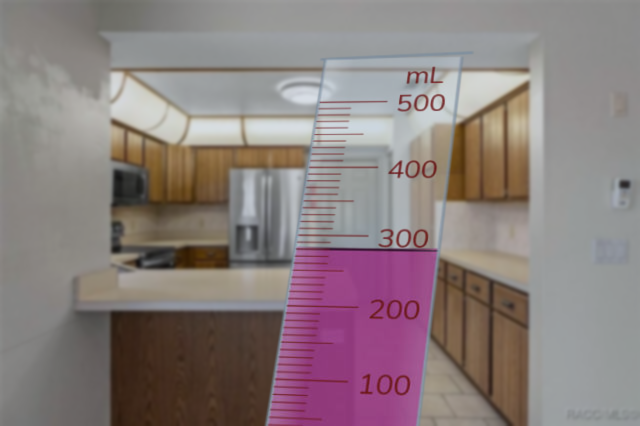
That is value=280 unit=mL
